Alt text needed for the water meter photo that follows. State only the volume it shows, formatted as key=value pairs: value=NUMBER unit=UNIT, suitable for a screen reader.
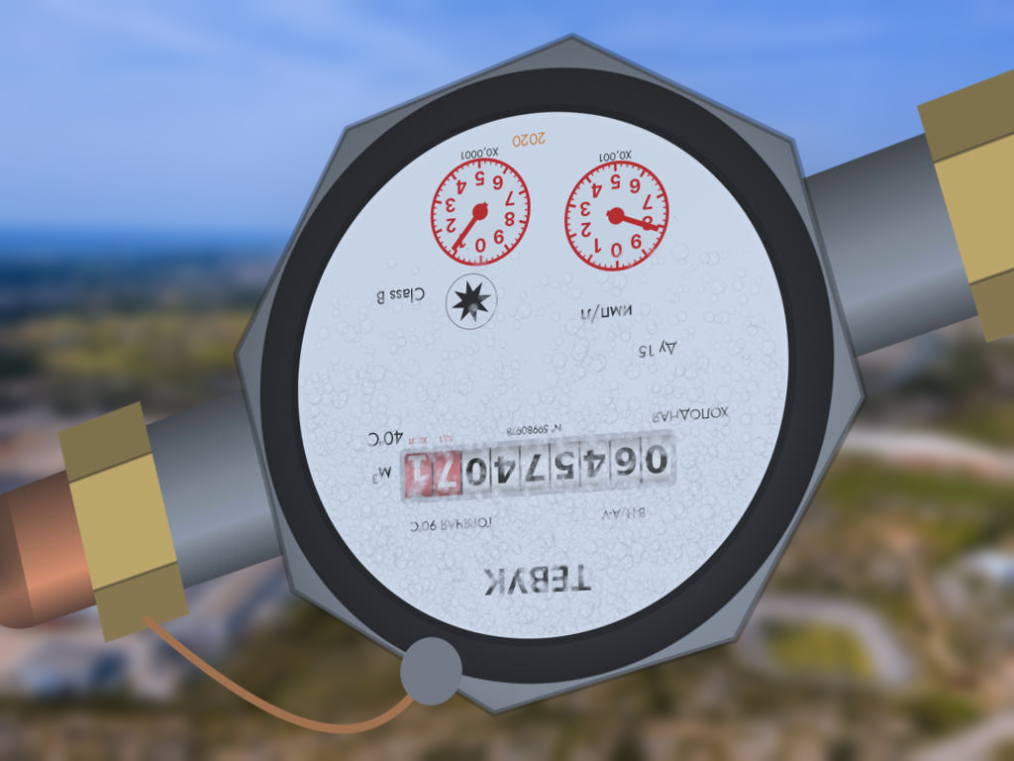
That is value=645740.7081 unit=m³
